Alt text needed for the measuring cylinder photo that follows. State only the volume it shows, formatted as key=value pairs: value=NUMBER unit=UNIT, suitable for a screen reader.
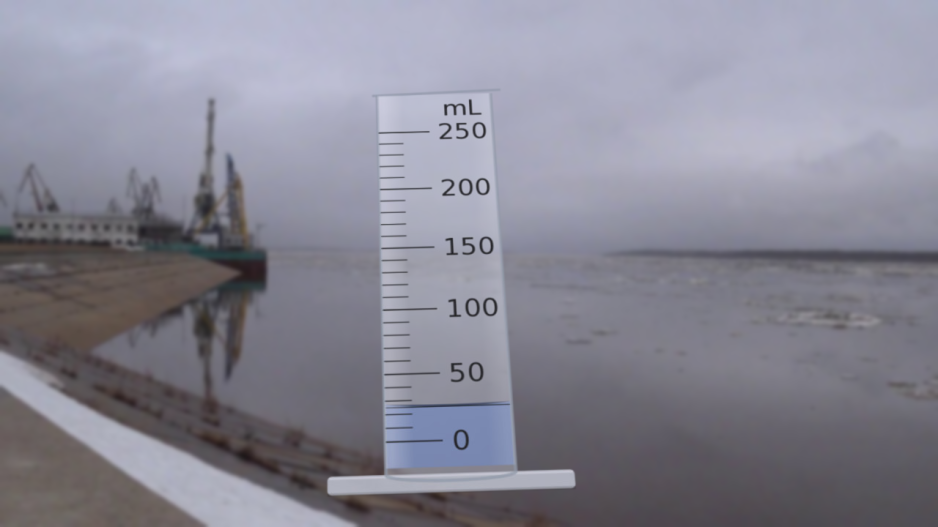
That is value=25 unit=mL
